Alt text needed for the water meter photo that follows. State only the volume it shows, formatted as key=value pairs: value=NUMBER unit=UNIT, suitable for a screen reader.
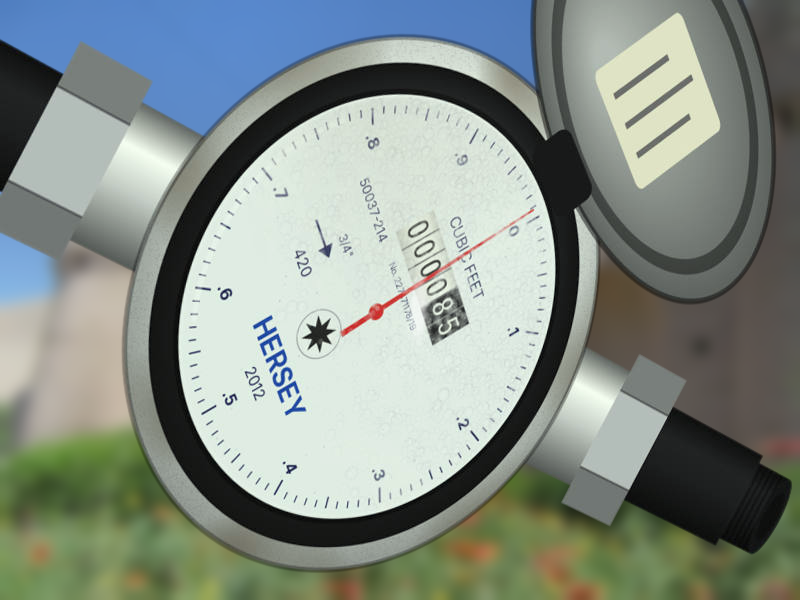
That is value=84.99 unit=ft³
